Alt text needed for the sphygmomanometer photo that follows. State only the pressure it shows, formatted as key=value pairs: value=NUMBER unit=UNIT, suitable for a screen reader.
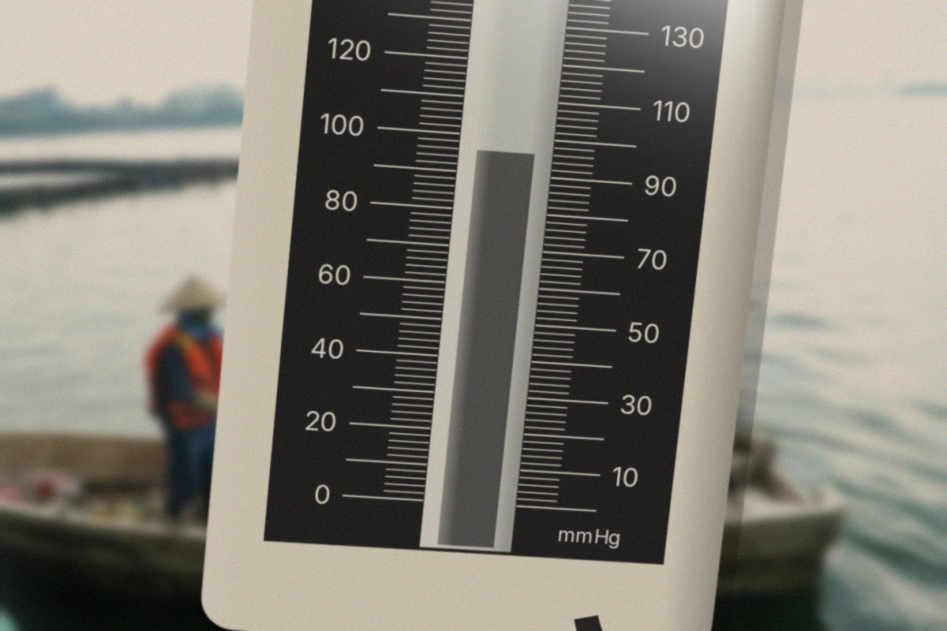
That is value=96 unit=mmHg
